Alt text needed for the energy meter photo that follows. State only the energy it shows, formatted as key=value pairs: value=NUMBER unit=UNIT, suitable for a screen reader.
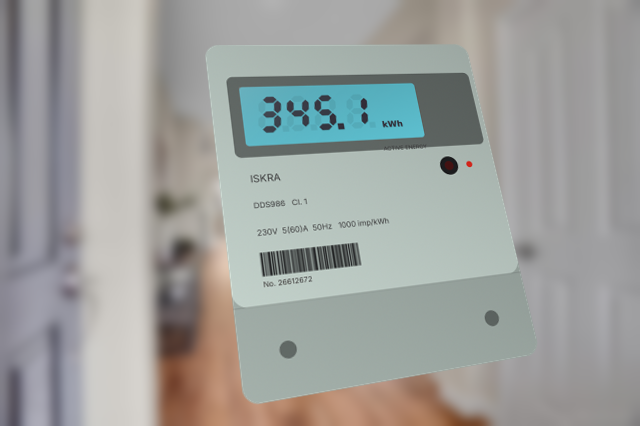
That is value=345.1 unit=kWh
